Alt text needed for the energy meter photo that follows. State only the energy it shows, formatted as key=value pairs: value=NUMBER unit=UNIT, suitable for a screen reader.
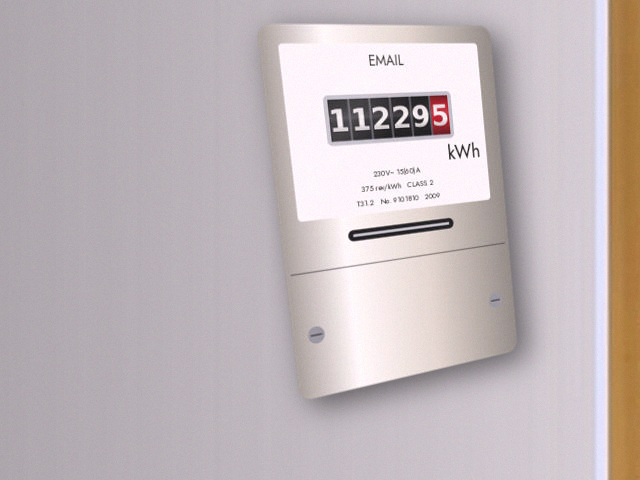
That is value=11229.5 unit=kWh
